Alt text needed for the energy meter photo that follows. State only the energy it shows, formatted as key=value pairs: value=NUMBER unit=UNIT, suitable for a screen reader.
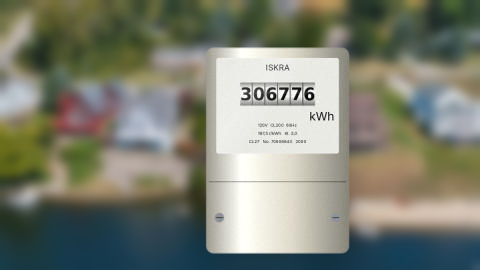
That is value=306776 unit=kWh
